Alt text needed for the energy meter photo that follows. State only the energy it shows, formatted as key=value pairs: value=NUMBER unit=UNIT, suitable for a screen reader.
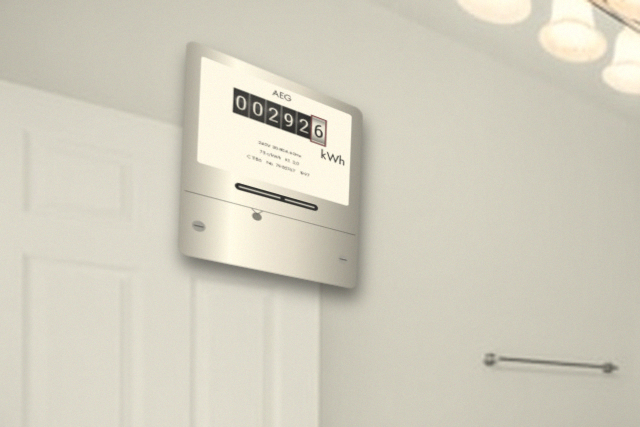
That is value=292.6 unit=kWh
